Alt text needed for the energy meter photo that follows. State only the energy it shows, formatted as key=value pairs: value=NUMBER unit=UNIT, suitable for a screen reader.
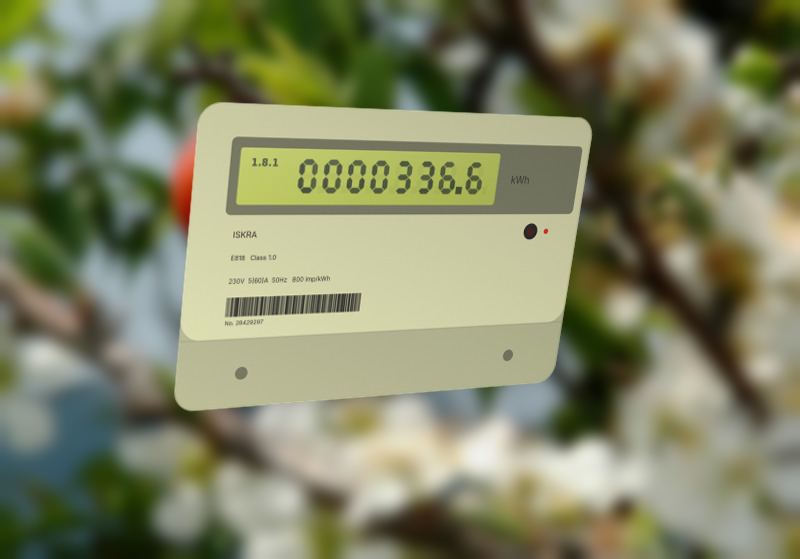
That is value=336.6 unit=kWh
